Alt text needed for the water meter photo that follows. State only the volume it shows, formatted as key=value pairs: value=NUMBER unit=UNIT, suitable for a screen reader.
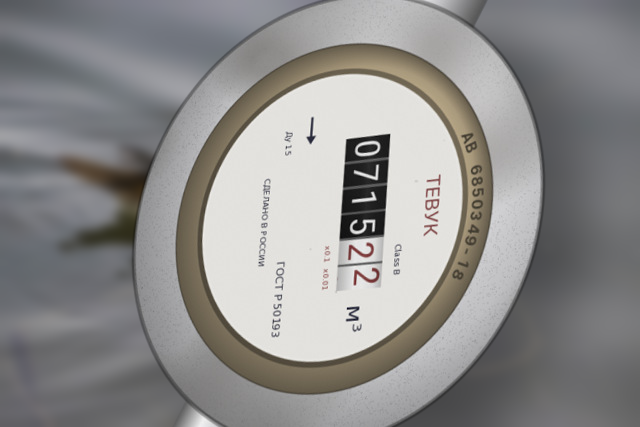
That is value=715.22 unit=m³
